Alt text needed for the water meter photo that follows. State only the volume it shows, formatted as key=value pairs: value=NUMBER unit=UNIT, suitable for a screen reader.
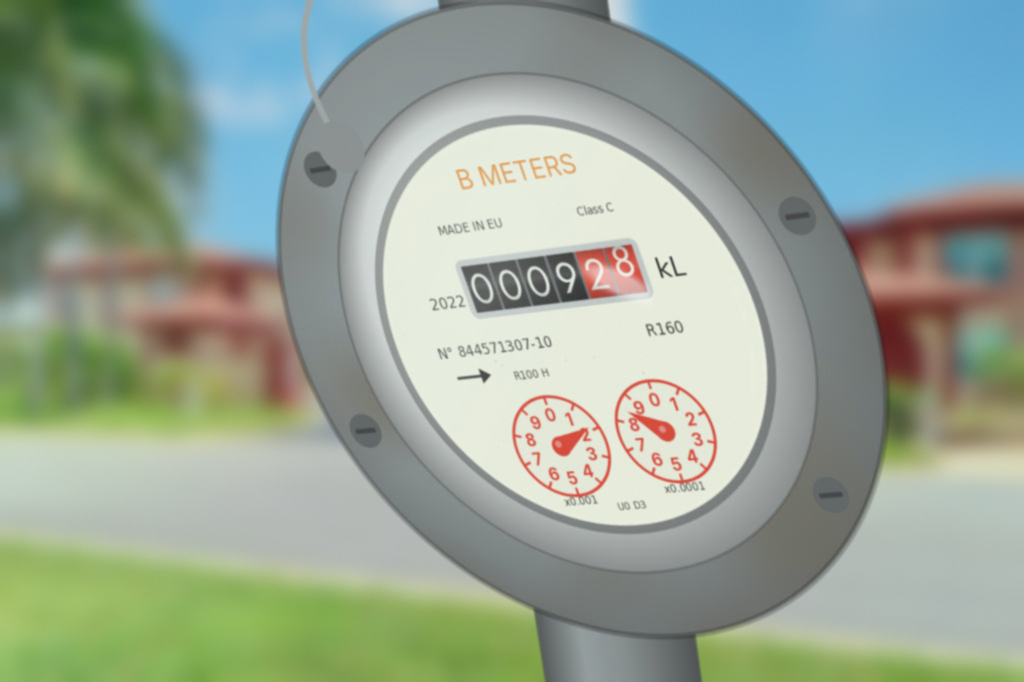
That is value=9.2818 unit=kL
